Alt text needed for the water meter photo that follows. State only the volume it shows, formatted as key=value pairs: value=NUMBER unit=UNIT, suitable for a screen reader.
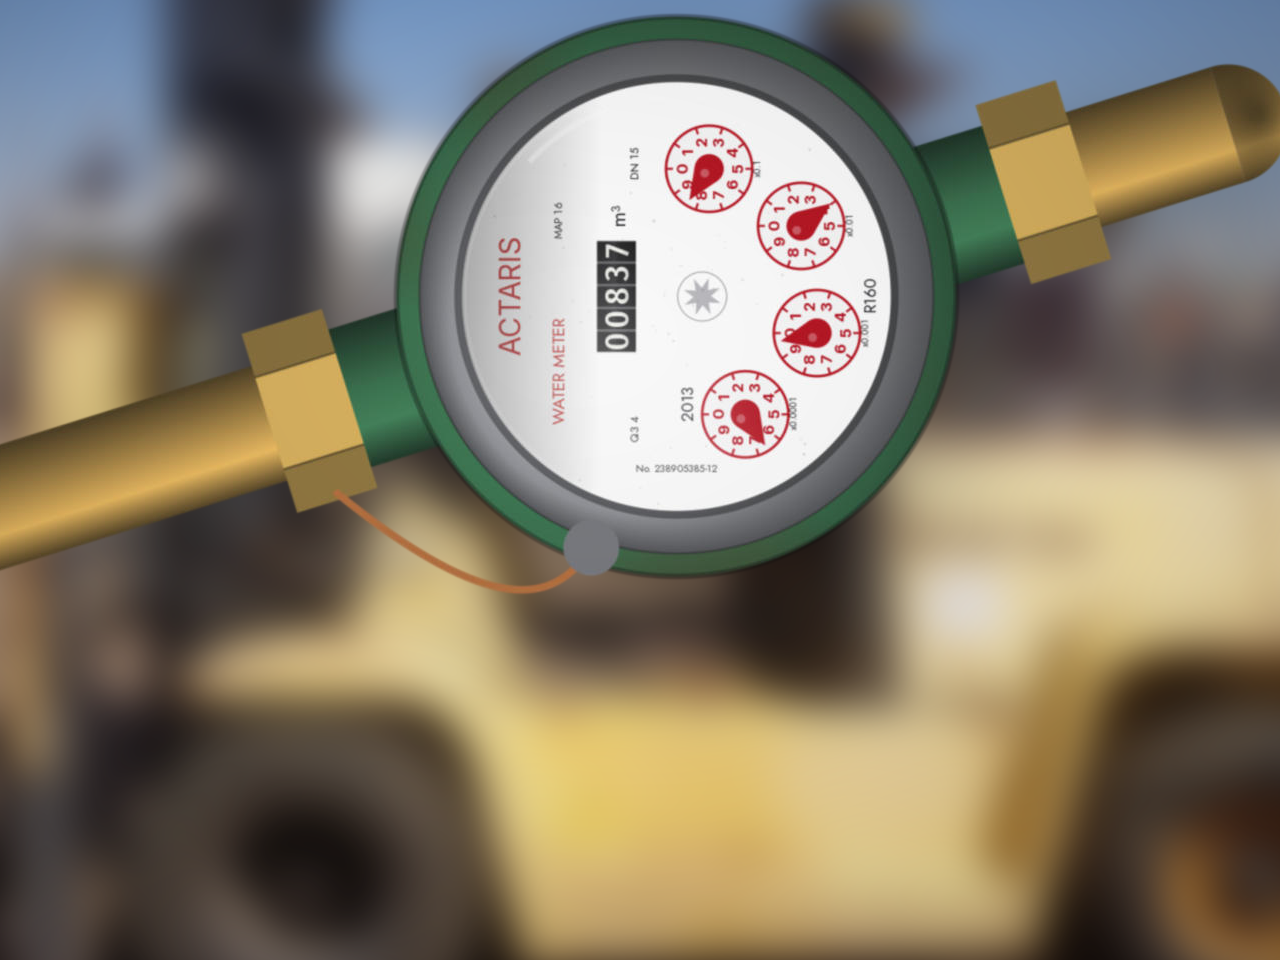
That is value=837.8396 unit=m³
